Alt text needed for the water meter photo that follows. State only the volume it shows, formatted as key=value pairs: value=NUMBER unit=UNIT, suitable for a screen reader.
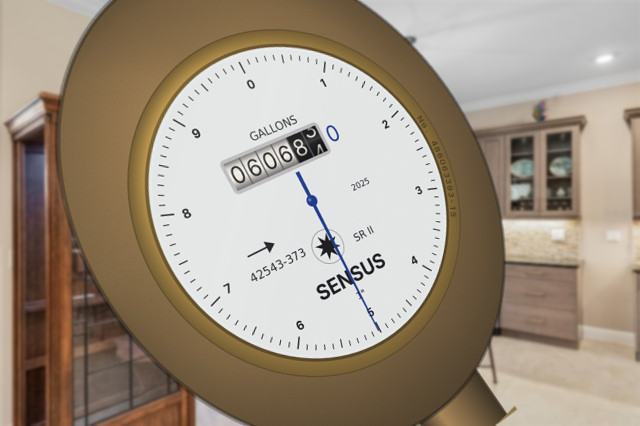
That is value=606835.0 unit=gal
